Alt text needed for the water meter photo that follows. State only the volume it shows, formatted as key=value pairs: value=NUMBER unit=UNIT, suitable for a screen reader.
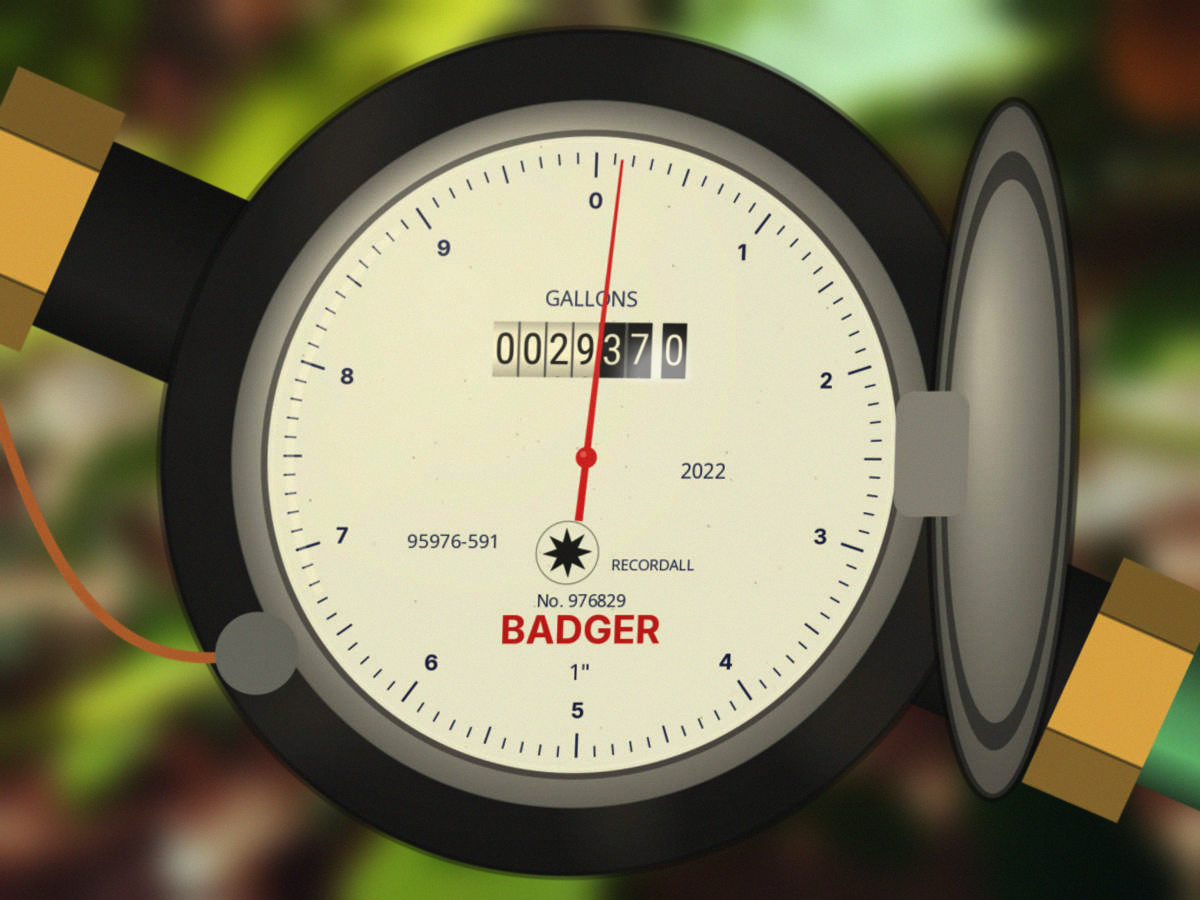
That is value=29370.1 unit=gal
